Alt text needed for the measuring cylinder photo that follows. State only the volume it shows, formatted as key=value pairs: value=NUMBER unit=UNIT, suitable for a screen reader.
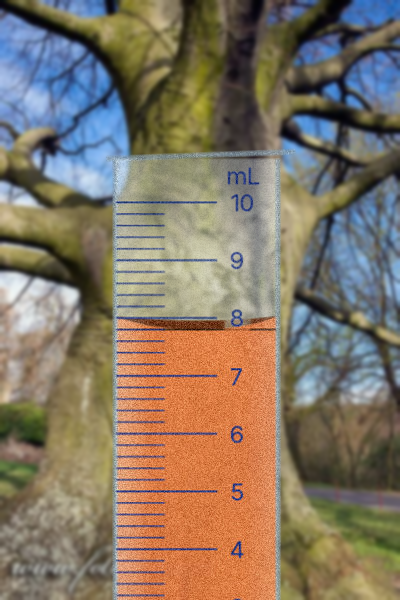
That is value=7.8 unit=mL
